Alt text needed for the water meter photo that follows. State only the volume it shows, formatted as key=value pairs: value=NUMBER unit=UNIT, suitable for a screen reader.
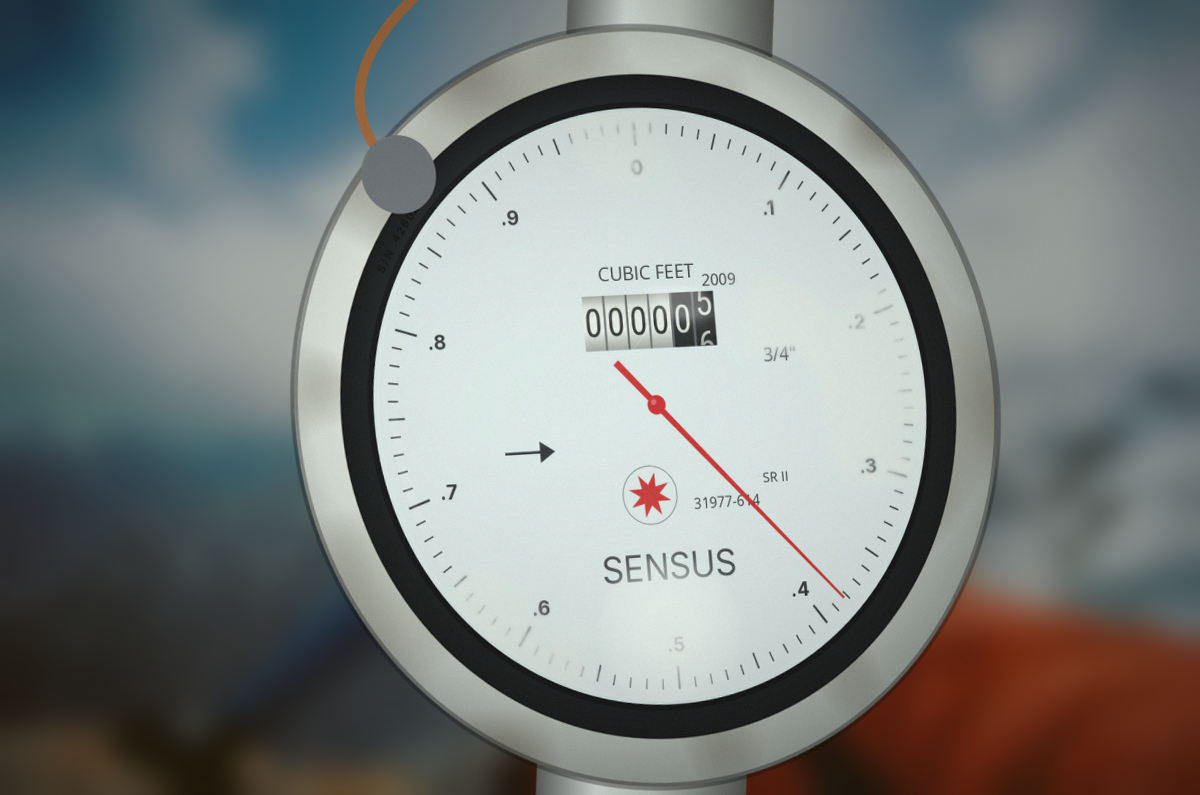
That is value=5.38 unit=ft³
